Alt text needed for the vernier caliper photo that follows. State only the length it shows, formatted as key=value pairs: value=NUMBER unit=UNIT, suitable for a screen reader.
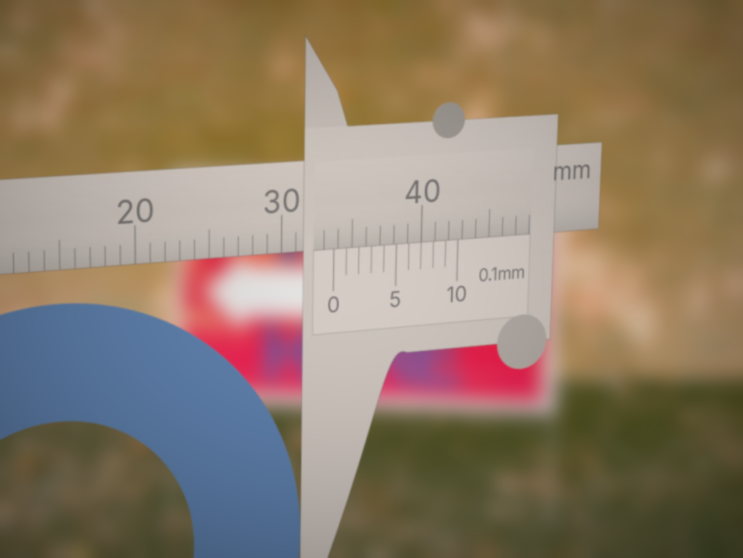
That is value=33.7 unit=mm
